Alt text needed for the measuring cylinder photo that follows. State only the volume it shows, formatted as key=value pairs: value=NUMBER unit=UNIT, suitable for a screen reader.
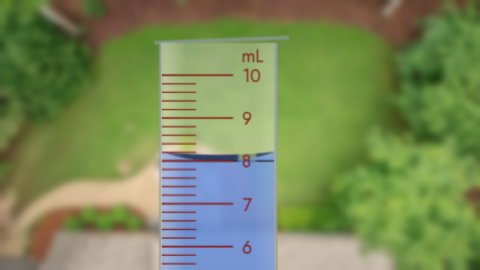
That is value=8 unit=mL
